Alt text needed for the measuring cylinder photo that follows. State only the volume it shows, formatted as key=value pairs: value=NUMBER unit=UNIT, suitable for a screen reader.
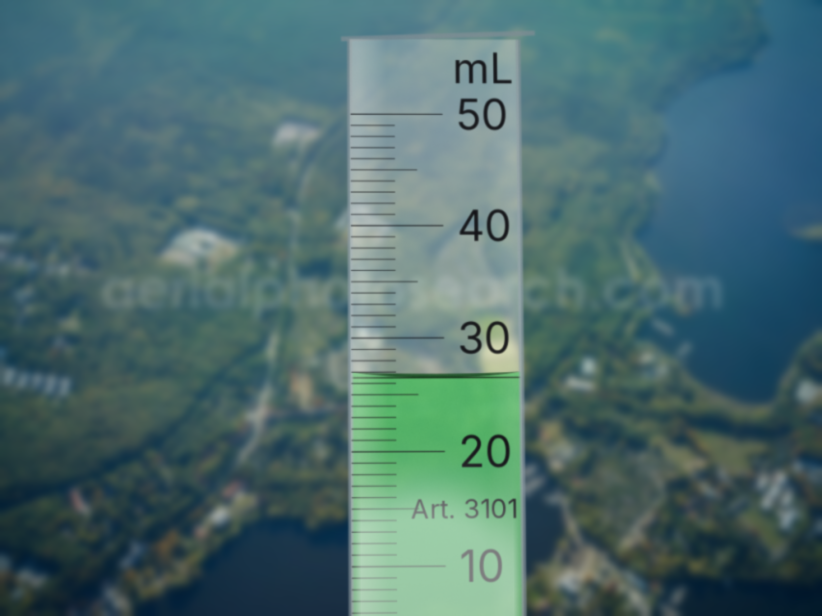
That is value=26.5 unit=mL
